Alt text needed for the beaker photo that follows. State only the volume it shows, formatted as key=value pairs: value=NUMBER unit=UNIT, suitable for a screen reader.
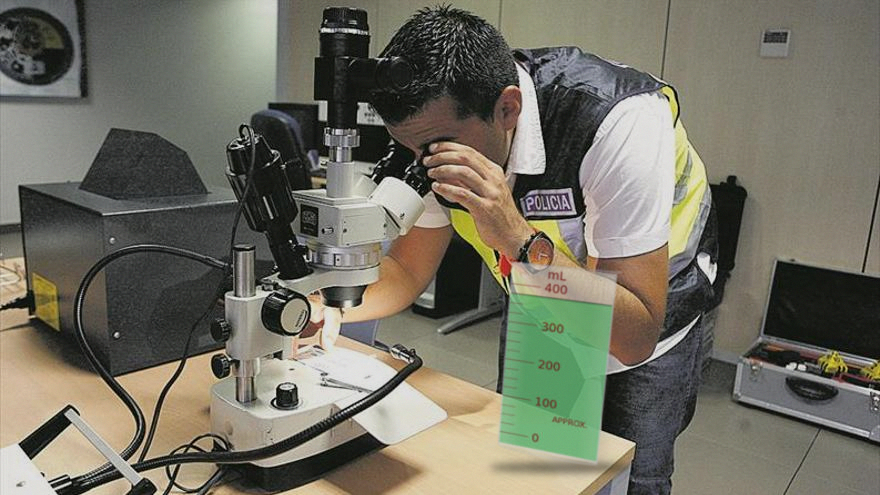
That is value=375 unit=mL
